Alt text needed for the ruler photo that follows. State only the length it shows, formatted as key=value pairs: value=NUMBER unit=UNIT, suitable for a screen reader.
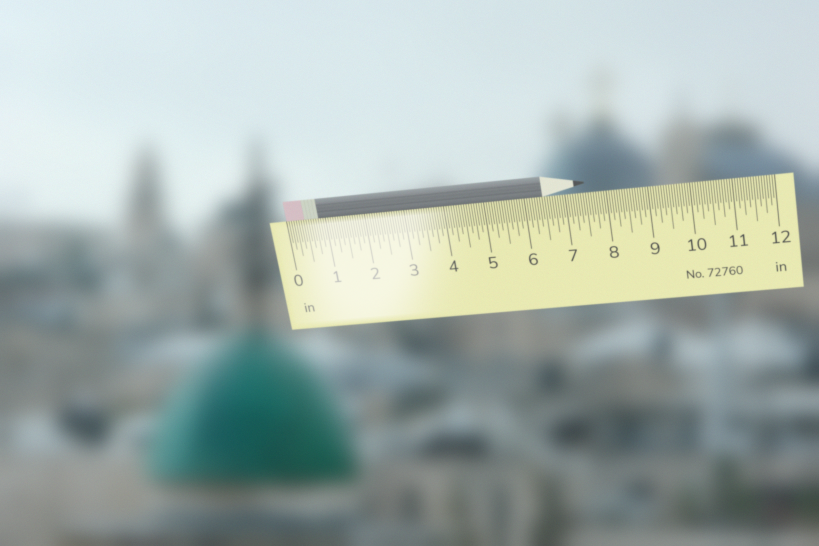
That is value=7.5 unit=in
